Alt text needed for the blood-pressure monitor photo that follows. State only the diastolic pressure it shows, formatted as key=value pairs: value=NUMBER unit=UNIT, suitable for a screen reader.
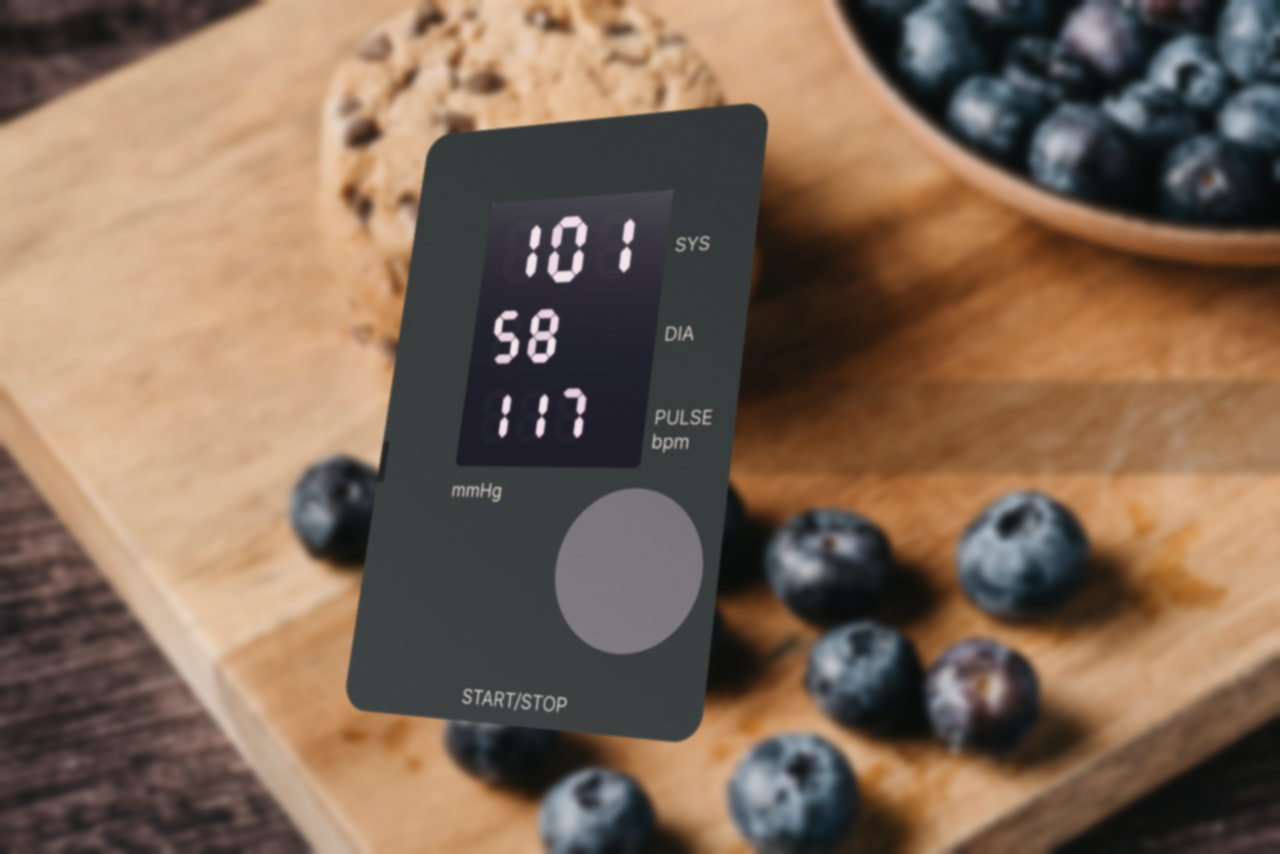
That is value=58 unit=mmHg
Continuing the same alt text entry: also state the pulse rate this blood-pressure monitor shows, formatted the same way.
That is value=117 unit=bpm
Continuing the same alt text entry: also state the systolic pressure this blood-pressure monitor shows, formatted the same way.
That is value=101 unit=mmHg
